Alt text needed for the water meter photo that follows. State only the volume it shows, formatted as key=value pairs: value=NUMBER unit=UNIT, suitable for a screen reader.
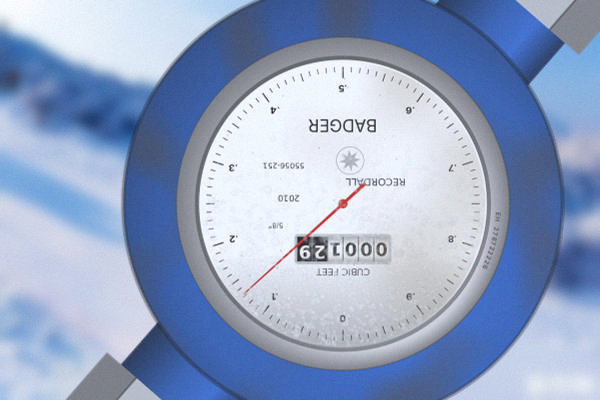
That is value=129.13 unit=ft³
